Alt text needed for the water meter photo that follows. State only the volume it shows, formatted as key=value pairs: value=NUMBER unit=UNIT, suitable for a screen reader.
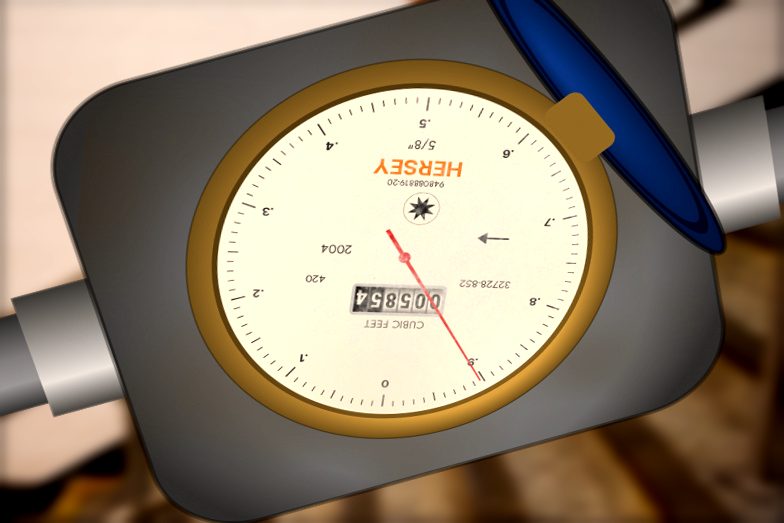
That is value=5853.90 unit=ft³
